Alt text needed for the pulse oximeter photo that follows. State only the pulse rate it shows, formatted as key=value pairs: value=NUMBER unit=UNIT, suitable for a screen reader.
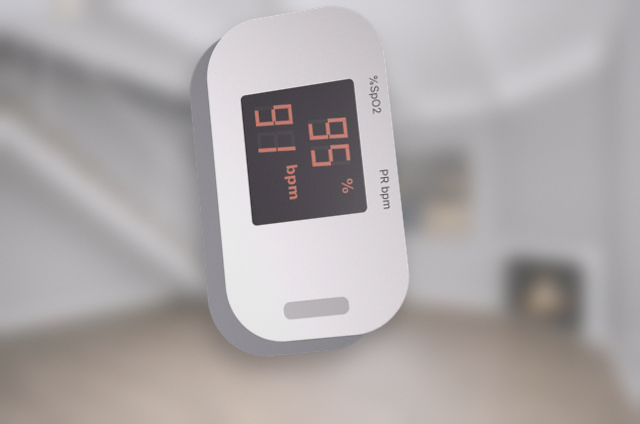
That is value=91 unit=bpm
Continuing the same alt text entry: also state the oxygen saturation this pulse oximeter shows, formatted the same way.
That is value=95 unit=%
